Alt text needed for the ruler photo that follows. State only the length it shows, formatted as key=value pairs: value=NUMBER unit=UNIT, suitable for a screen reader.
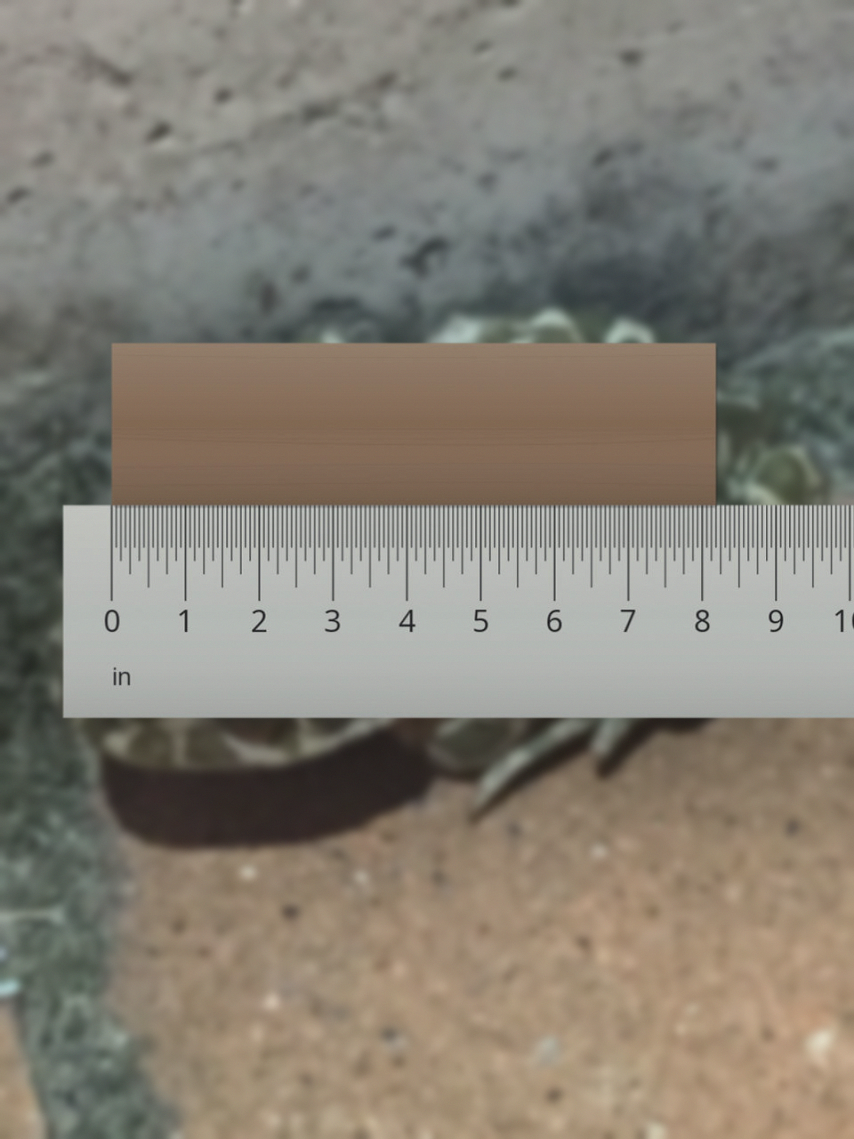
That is value=8.1875 unit=in
